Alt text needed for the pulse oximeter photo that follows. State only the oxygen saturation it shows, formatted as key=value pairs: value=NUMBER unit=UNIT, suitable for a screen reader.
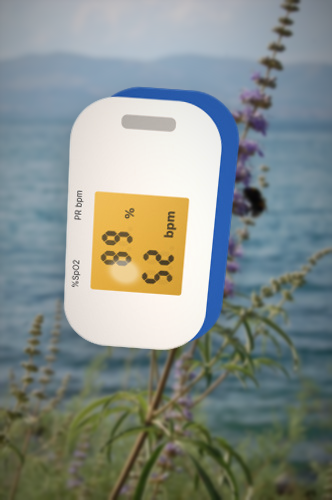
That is value=89 unit=%
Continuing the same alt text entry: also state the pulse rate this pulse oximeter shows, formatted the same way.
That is value=52 unit=bpm
